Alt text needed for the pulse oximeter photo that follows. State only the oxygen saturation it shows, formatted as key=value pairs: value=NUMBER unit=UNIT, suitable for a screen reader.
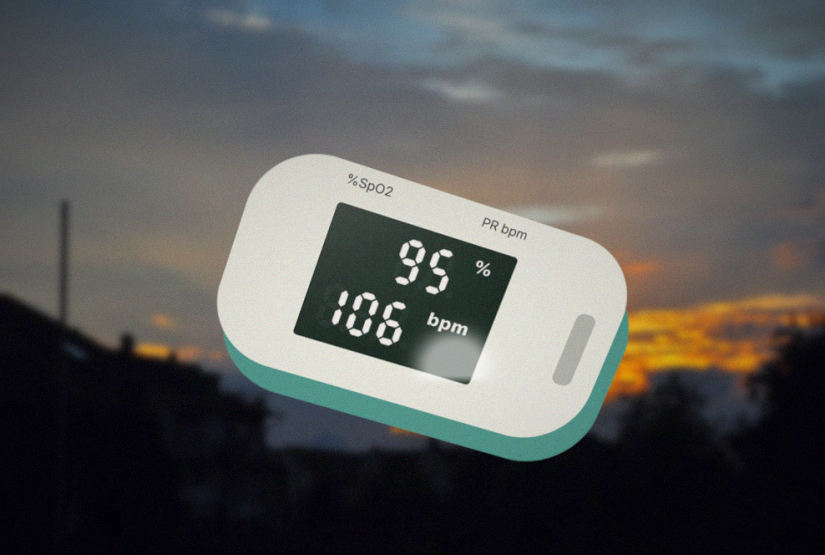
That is value=95 unit=%
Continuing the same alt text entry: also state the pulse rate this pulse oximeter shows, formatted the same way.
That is value=106 unit=bpm
